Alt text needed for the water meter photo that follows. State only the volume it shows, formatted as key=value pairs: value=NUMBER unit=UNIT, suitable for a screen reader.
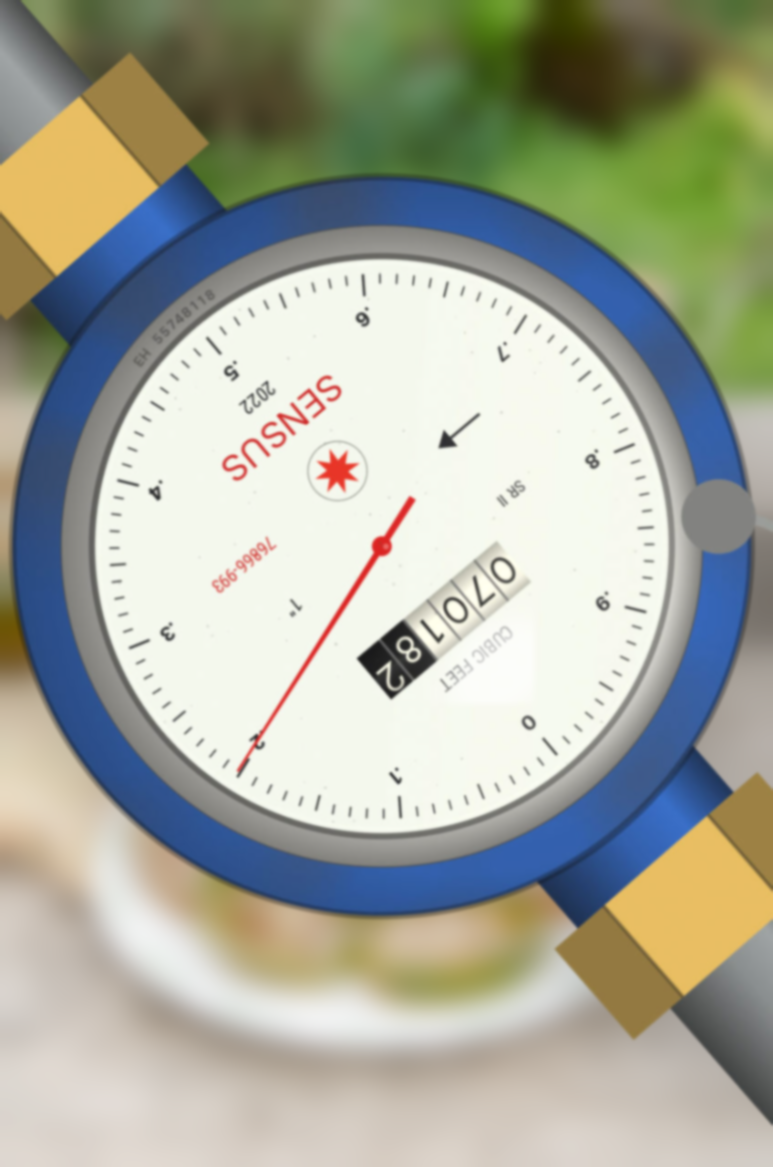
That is value=70182.20 unit=ft³
